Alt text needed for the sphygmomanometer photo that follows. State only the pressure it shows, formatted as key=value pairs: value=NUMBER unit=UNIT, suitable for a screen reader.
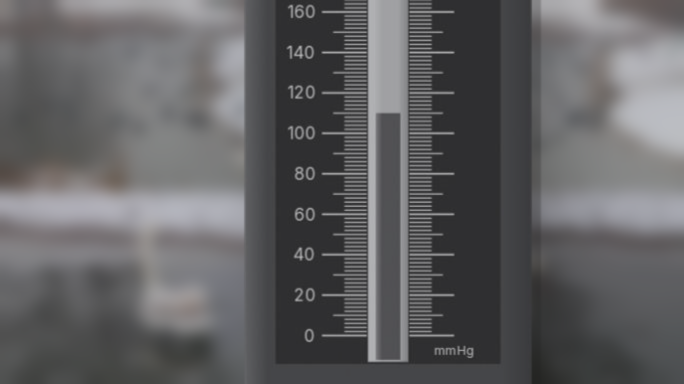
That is value=110 unit=mmHg
